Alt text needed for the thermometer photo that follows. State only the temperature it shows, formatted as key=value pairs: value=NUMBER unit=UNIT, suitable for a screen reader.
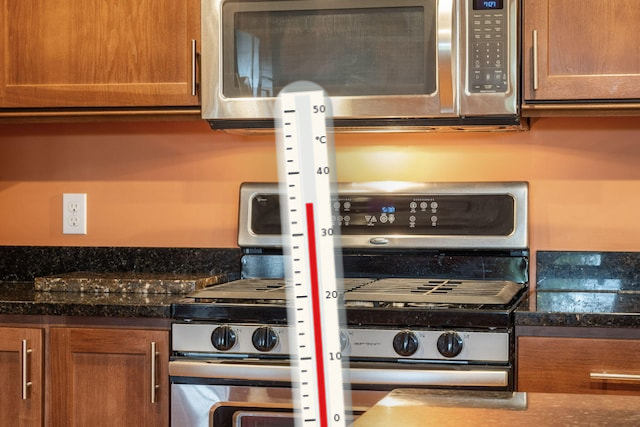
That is value=35 unit=°C
